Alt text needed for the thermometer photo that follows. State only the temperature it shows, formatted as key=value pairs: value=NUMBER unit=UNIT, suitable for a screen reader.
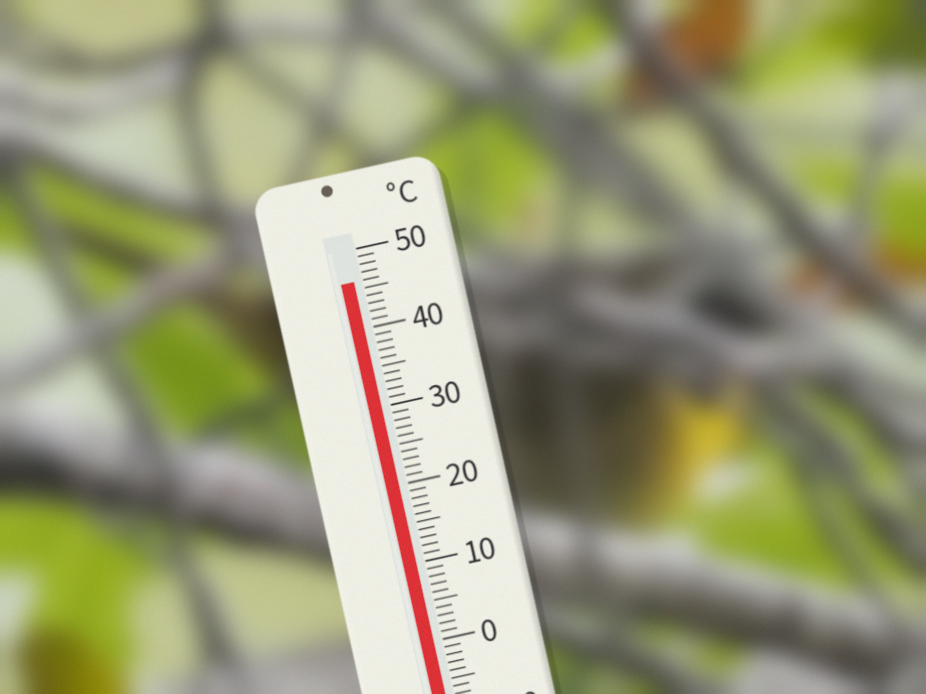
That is value=46 unit=°C
